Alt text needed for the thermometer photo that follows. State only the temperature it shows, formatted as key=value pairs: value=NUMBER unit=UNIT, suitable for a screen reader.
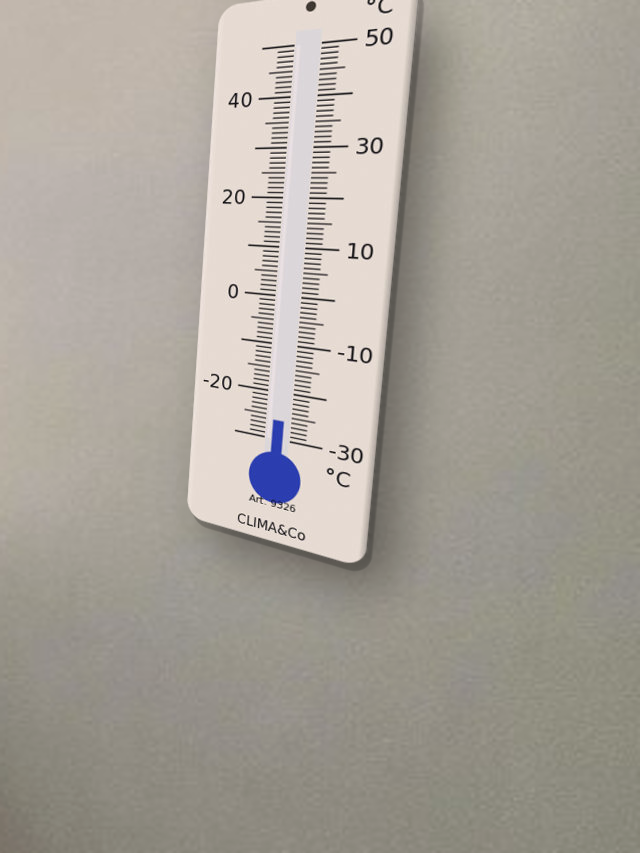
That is value=-26 unit=°C
